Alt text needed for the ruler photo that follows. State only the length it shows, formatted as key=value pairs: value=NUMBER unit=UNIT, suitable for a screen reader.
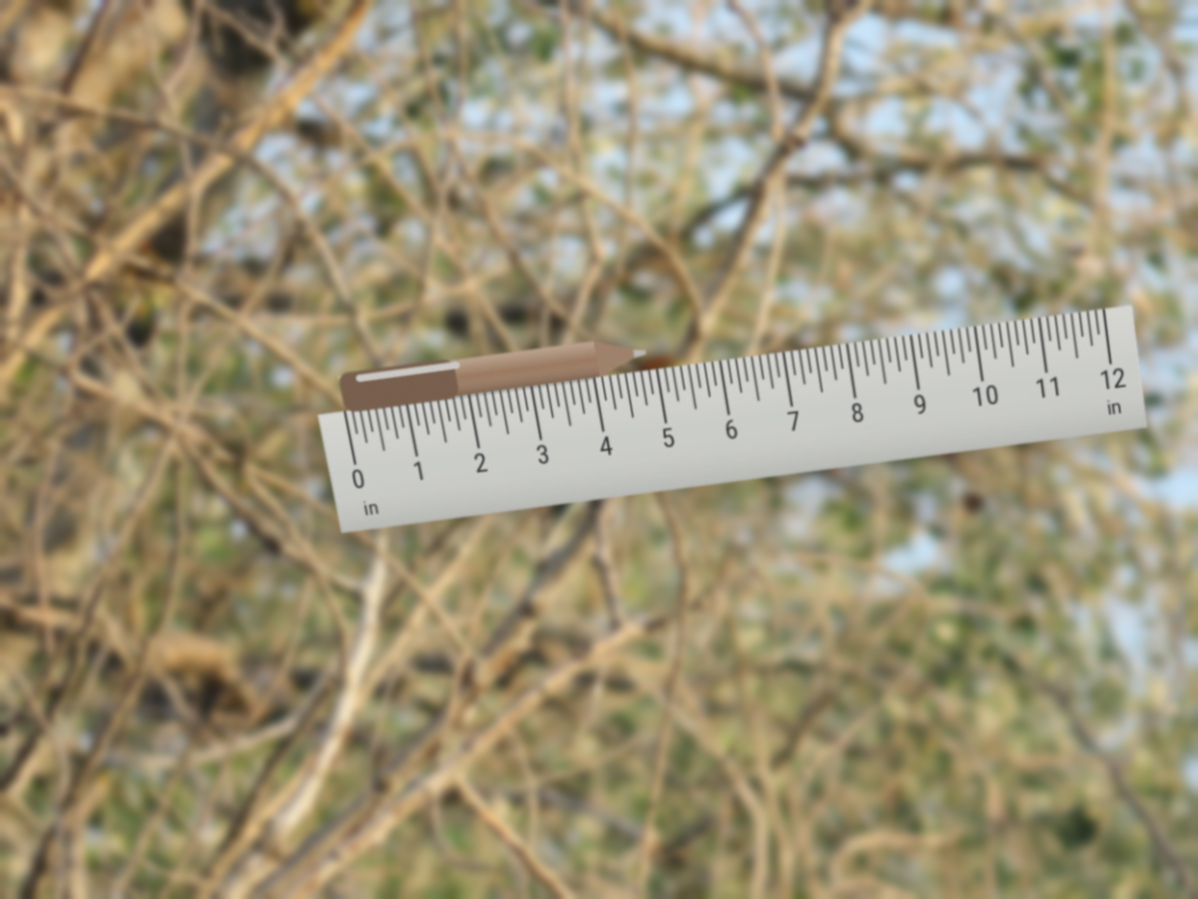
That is value=4.875 unit=in
